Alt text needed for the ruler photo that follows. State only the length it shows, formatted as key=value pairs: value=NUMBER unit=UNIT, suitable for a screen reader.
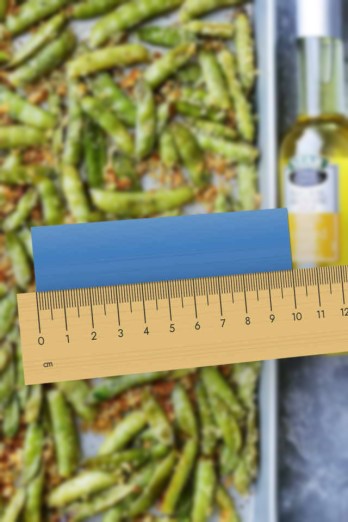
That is value=10 unit=cm
